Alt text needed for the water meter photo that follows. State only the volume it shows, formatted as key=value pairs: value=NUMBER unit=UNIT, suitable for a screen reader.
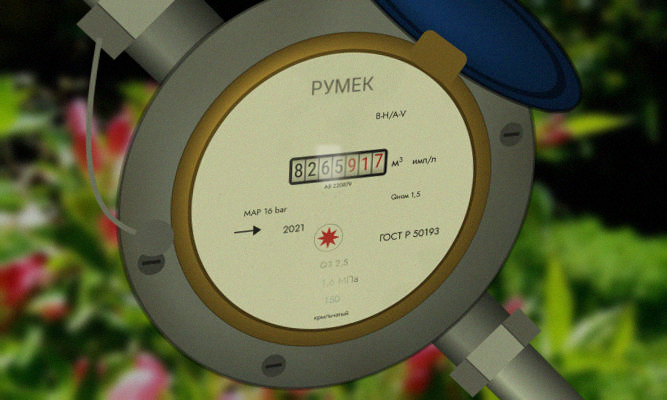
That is value=8265.917 unit=m³
